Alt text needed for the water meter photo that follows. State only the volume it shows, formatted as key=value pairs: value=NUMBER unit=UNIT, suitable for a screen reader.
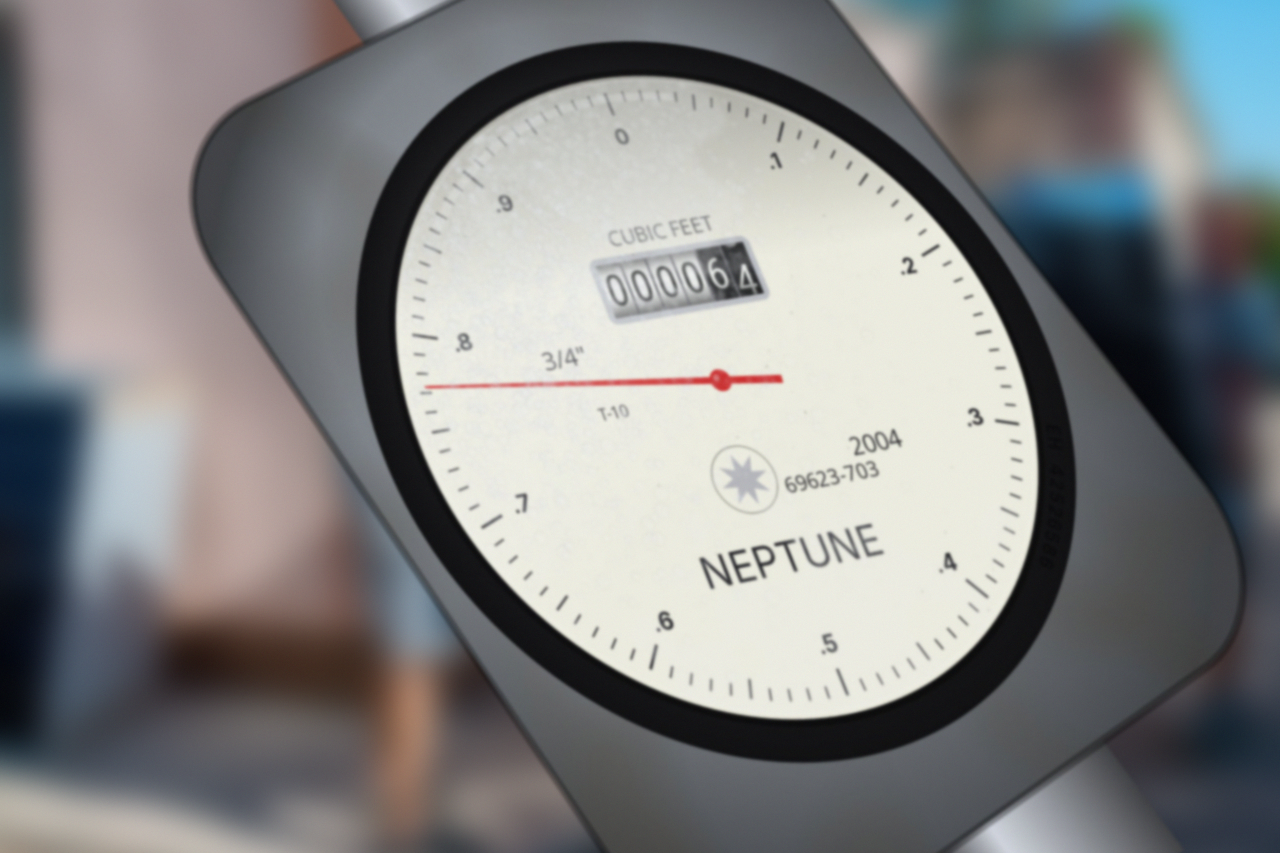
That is value=63.77 unit=ft³
